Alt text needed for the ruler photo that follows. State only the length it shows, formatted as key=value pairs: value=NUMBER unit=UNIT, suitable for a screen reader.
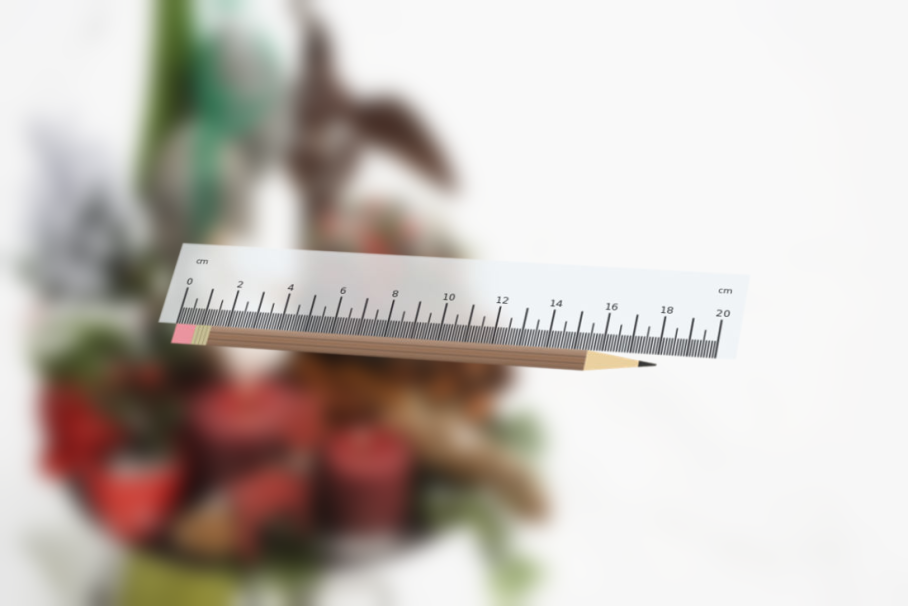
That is value=18 unit=cm
